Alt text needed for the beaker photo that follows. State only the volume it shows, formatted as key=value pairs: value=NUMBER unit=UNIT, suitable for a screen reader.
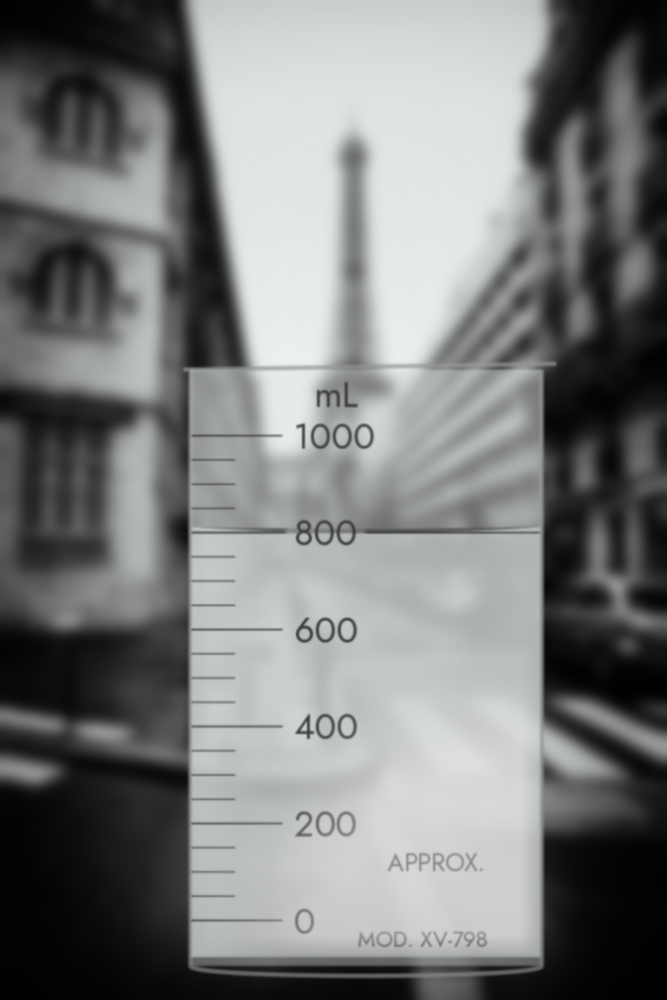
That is value=800 unit=mL
